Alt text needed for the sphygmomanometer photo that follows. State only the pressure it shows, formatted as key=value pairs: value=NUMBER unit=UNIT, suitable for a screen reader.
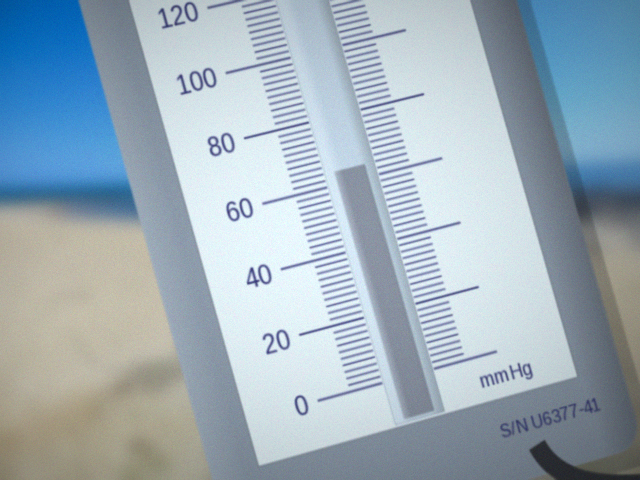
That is value=64 unit=mmHg
